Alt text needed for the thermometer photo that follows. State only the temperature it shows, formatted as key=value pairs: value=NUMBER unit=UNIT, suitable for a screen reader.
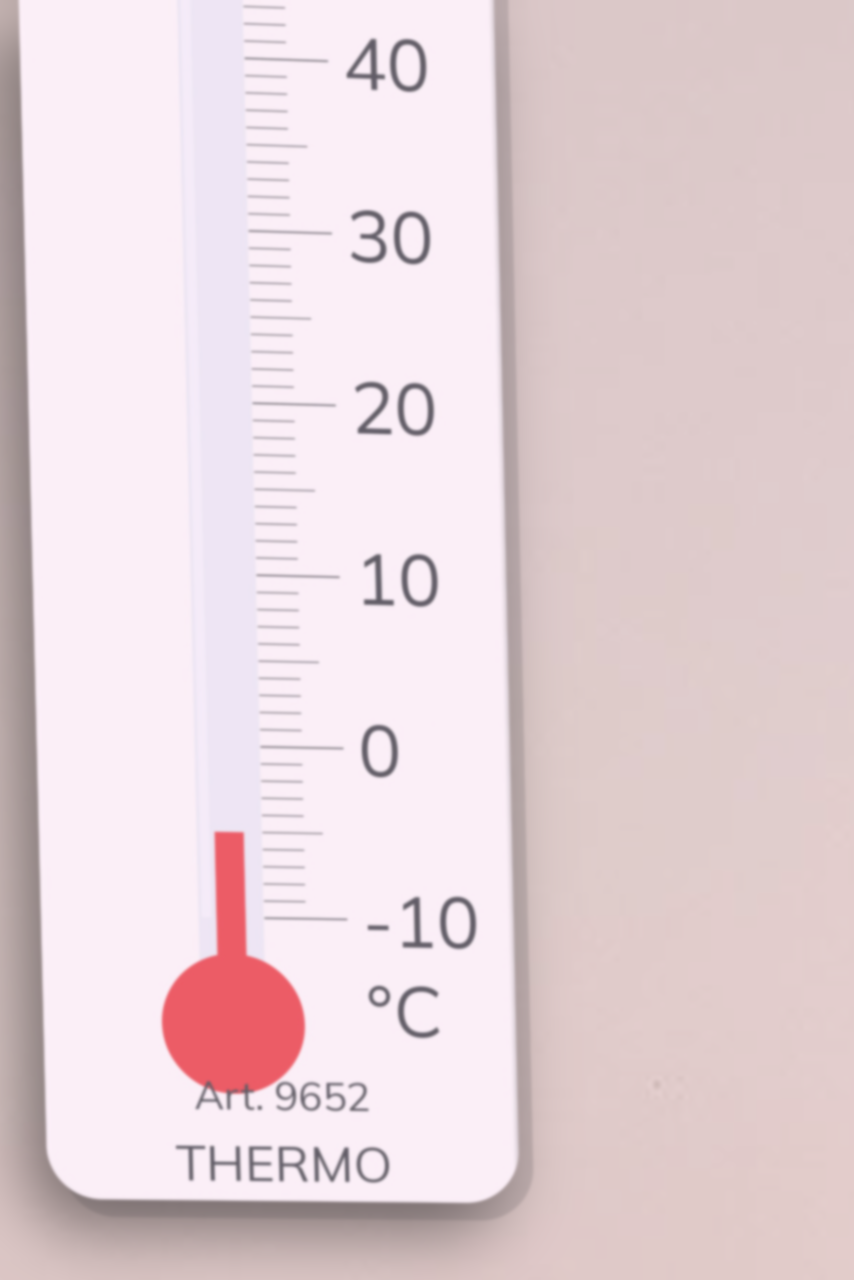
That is value=-5 unit=°C
